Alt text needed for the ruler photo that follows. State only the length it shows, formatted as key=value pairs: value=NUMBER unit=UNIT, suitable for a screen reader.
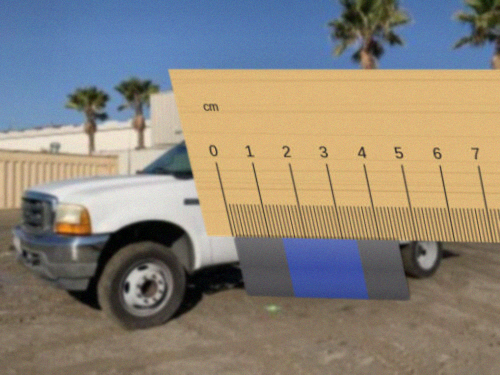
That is value=4.5 unit=cm
